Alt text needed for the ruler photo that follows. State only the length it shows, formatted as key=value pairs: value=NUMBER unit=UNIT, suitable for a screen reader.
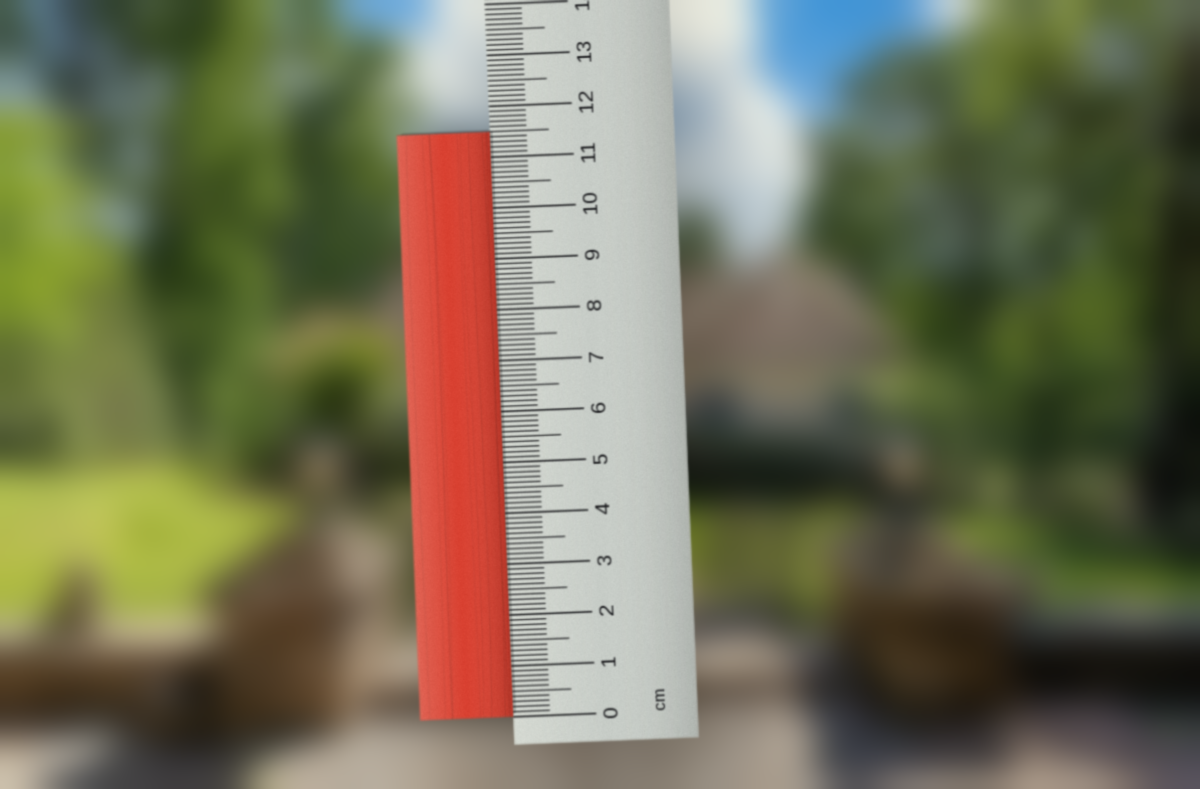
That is value=11.5 unit=cm
